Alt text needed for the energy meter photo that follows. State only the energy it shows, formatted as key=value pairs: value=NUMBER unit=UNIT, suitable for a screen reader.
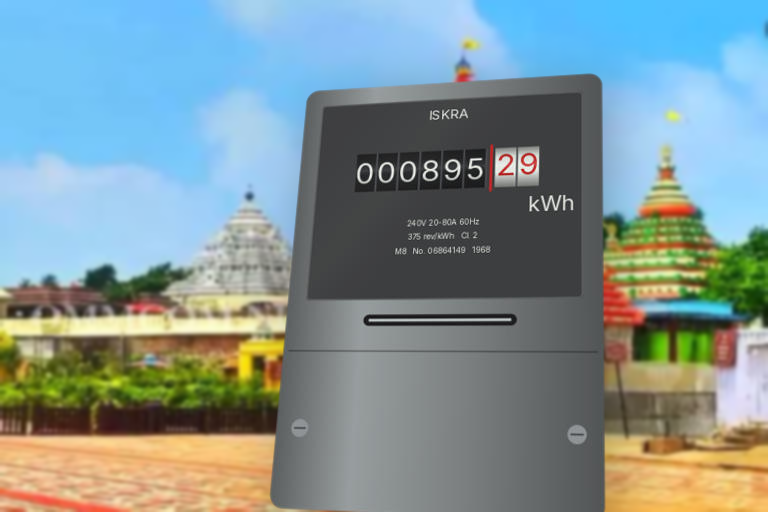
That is value=895.29 unit=kWh
